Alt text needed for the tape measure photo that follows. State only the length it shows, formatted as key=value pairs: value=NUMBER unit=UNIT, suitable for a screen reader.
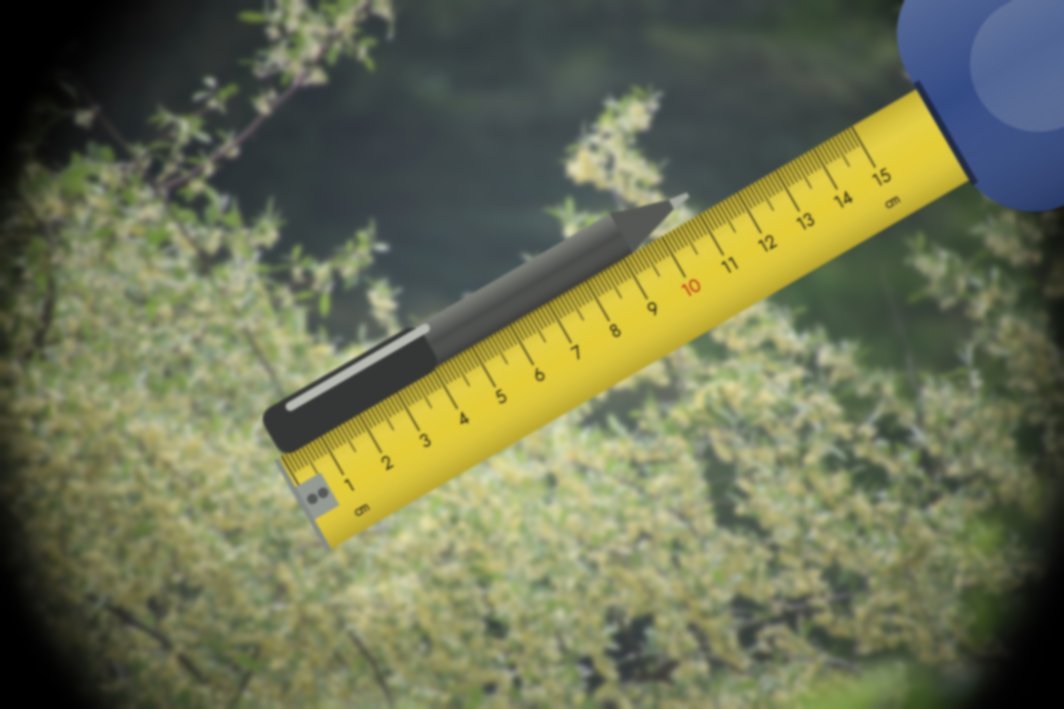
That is value=11 unit=cm
